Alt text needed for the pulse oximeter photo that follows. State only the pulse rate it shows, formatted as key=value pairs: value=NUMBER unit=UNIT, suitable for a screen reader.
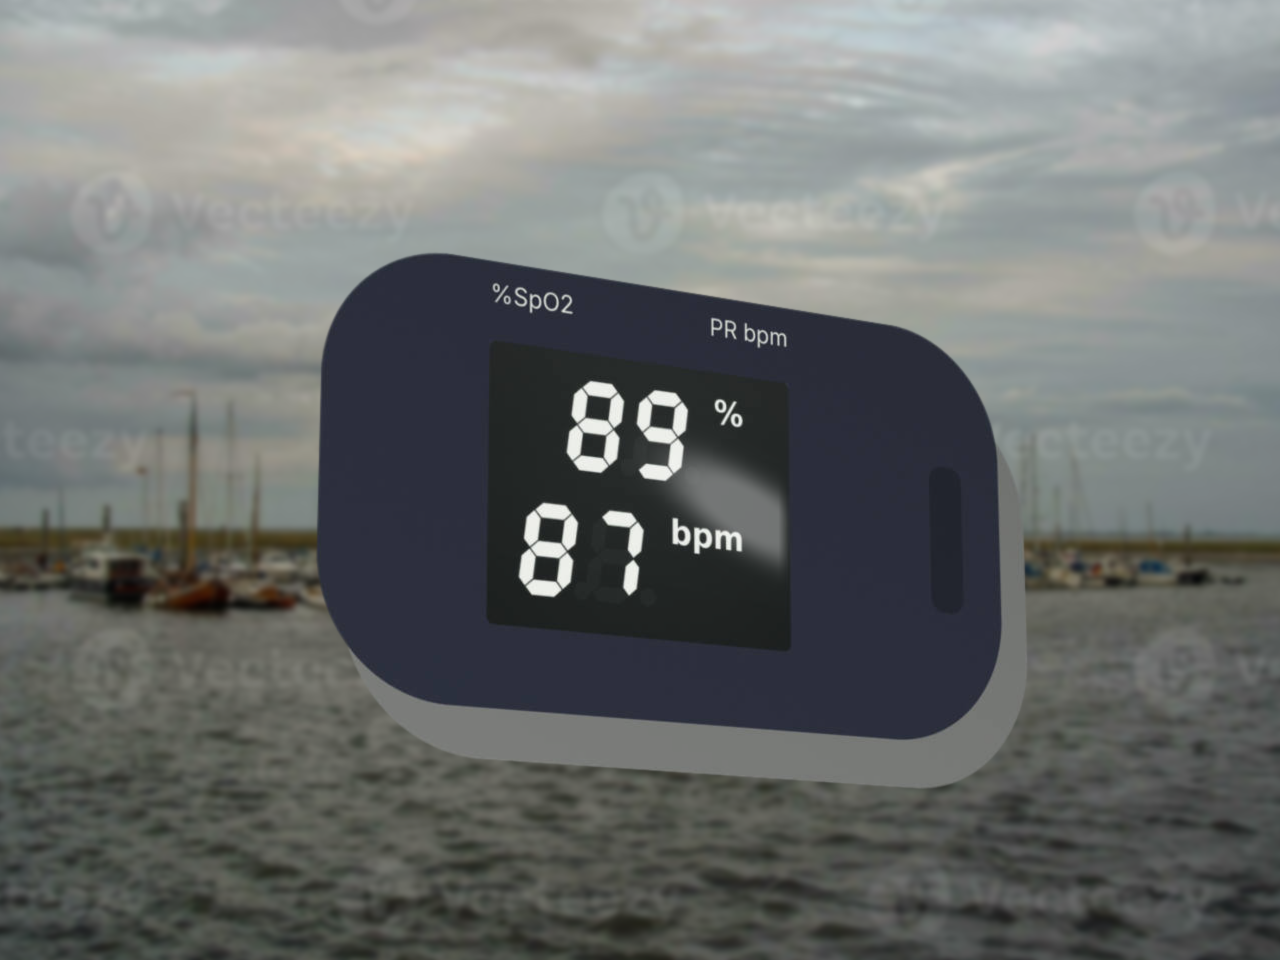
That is value=87 unit=bpm
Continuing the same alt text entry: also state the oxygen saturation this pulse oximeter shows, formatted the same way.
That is value=89 unit=%
